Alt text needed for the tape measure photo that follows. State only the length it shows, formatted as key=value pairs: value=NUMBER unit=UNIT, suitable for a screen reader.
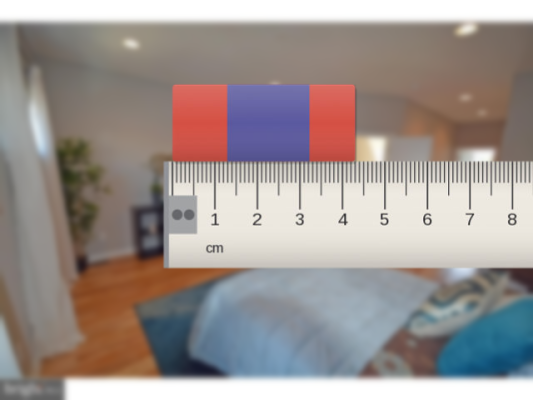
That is value=4.3 unit=cm
